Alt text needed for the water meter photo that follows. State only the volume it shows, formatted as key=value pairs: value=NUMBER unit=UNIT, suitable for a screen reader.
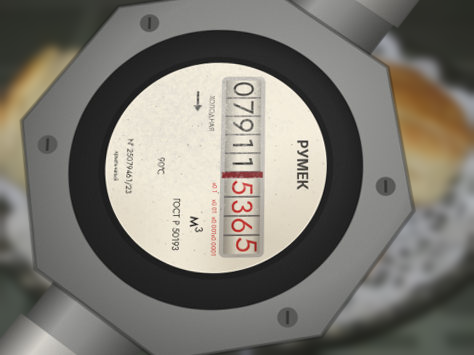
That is value=7911.5365 unit=m³
